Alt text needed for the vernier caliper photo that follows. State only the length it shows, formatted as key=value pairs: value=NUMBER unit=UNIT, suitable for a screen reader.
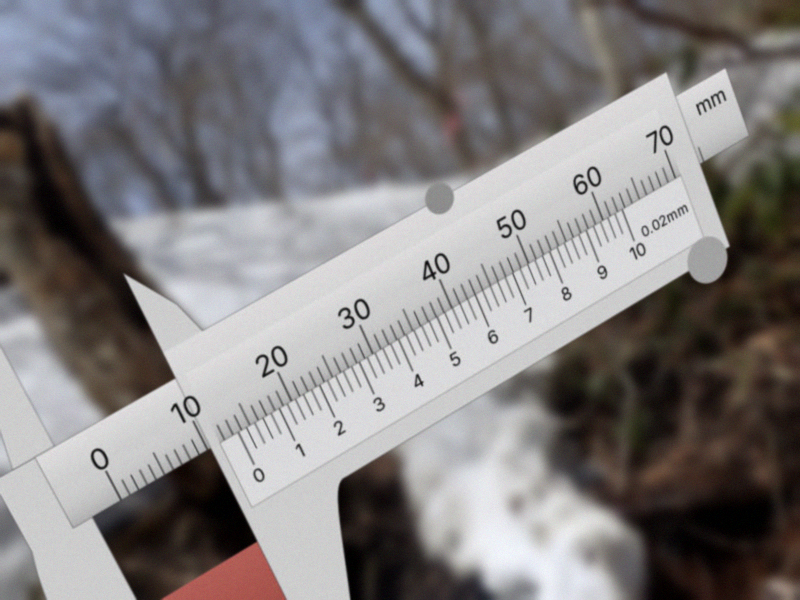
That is value=13.6 unit=mm
